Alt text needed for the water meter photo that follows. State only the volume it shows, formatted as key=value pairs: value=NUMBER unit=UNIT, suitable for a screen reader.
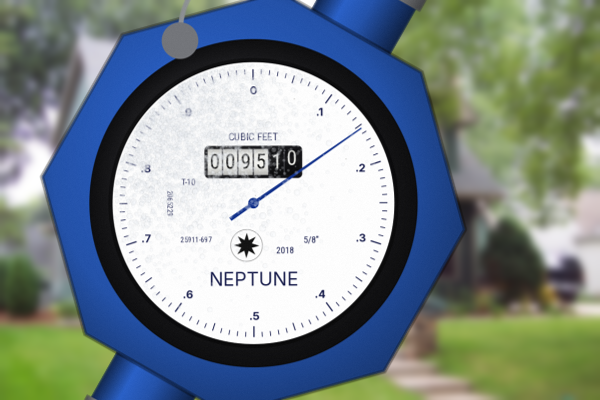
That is value=9510.15 unit=ft³
